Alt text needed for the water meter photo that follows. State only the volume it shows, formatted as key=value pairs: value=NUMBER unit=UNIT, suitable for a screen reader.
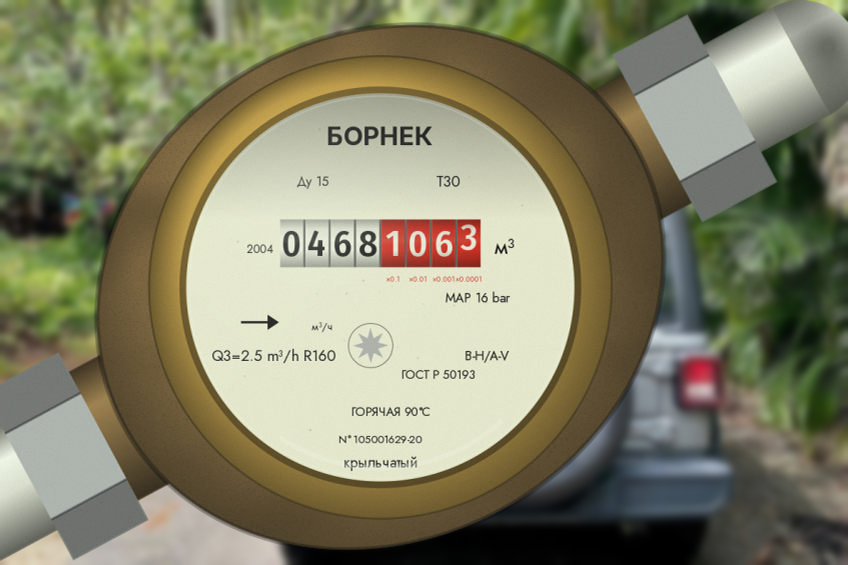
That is value=468.1063 unit=m³
